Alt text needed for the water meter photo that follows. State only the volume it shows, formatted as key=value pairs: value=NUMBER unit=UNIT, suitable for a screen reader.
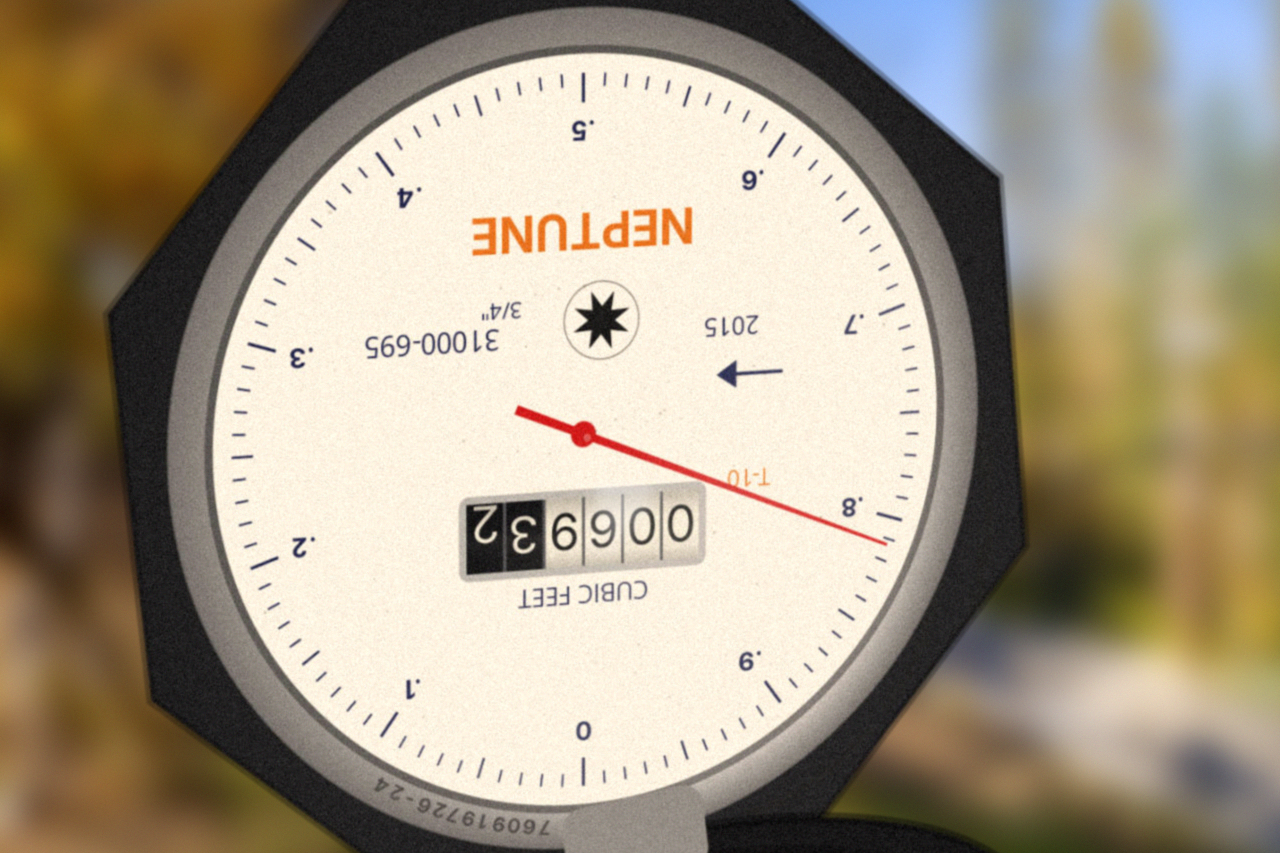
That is value=6931.81 unit=ft³
